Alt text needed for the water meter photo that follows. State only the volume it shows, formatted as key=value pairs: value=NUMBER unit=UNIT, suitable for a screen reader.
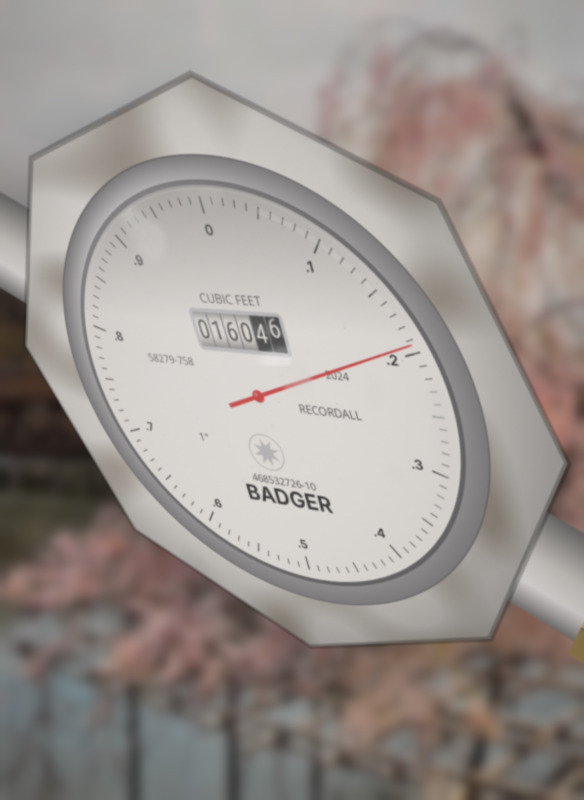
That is value=16046.19 unit=ft³
